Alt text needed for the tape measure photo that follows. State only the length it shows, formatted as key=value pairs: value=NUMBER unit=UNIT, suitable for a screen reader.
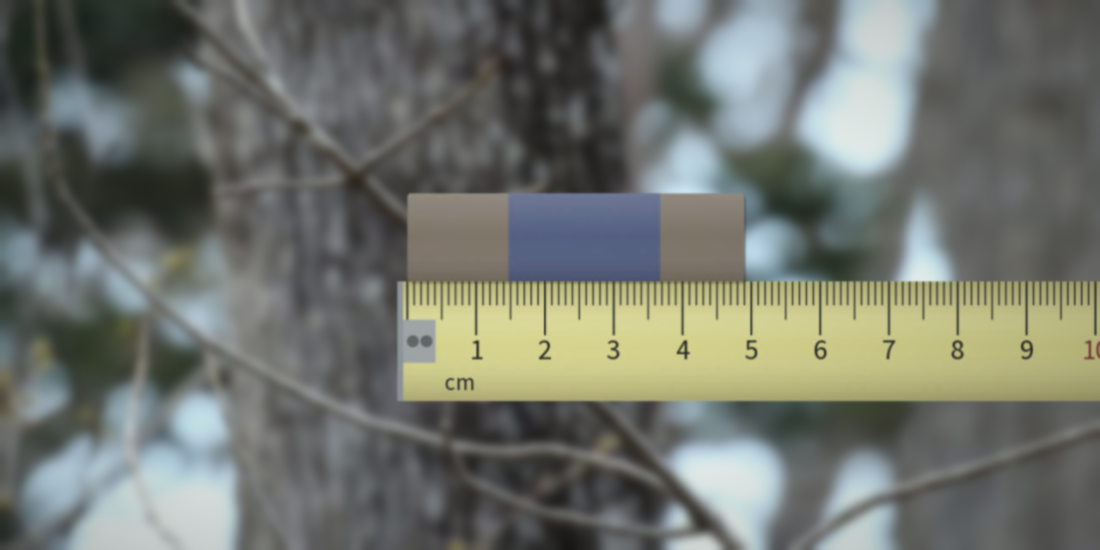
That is value=4.9 unit=cm
